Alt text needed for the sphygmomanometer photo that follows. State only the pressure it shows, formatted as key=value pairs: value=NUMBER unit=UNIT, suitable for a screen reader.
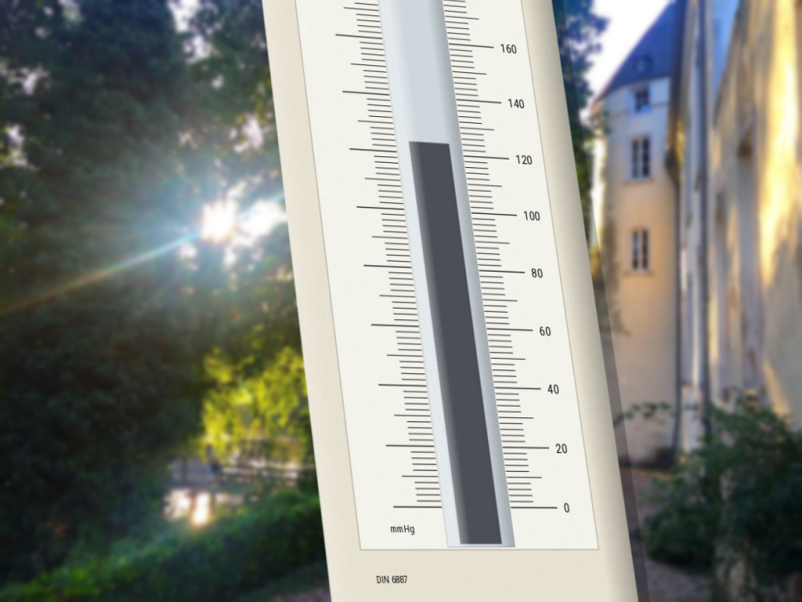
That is value=124 unit=mmHg
